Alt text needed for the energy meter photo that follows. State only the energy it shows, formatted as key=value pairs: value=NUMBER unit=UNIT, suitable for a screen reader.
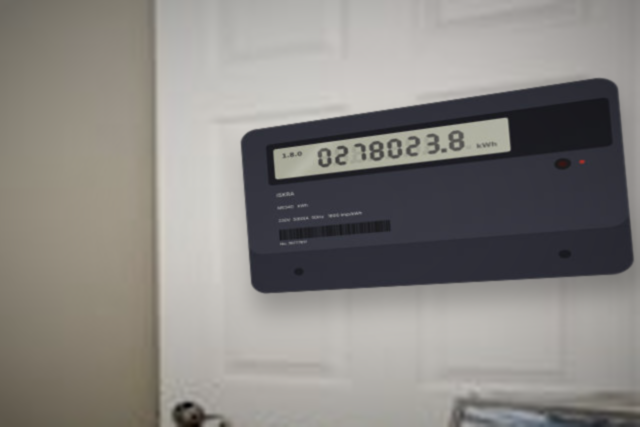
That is value=278023.8 unit=kWh
